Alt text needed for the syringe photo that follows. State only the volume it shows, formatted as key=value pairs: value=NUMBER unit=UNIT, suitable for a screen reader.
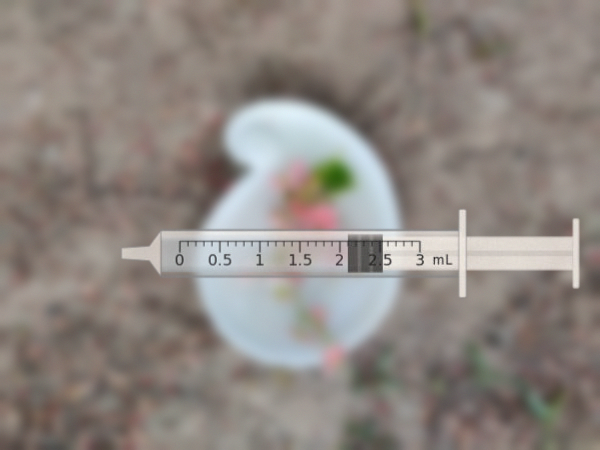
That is value=2.1 unit=mL
